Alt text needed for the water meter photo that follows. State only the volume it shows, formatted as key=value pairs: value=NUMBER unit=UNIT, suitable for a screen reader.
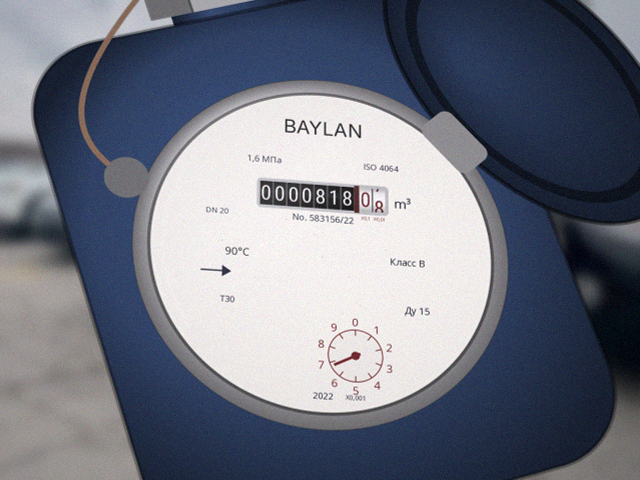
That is value=818.076 unit=m³
